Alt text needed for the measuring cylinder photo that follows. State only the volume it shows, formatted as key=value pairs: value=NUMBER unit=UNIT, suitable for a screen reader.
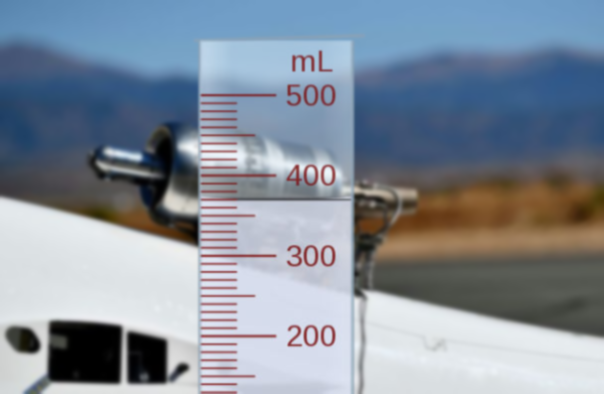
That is value=370 unit=mL
